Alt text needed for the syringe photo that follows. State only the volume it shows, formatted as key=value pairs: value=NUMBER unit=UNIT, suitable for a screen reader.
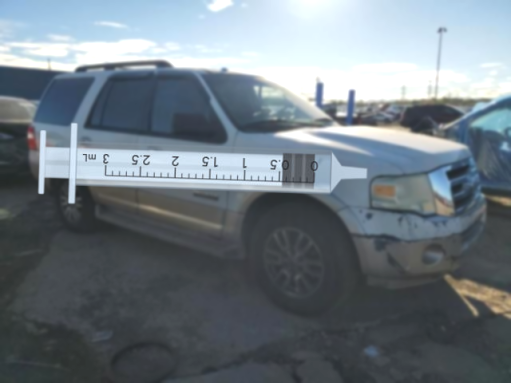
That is value=0 unit=mL
